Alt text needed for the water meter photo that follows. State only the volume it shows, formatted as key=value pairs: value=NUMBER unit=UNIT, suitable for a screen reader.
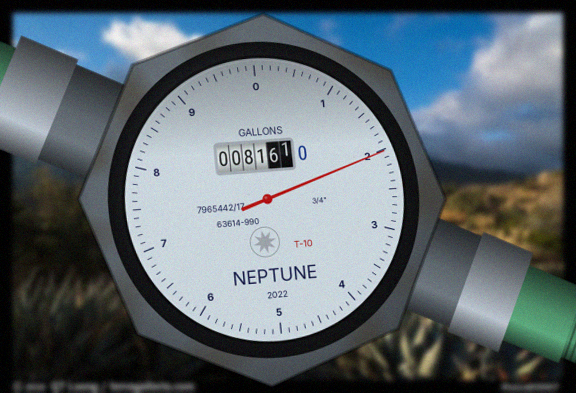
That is value=81612.0 unit=gal
